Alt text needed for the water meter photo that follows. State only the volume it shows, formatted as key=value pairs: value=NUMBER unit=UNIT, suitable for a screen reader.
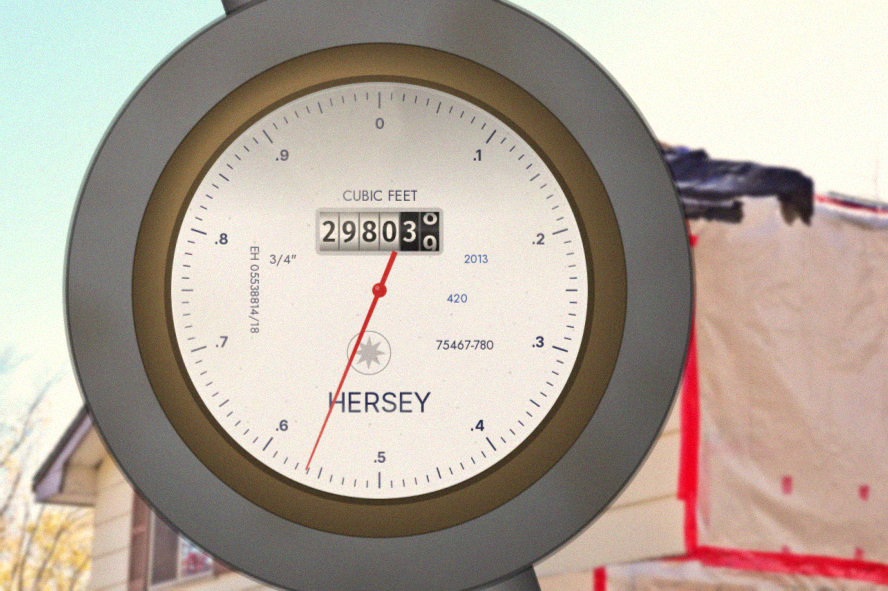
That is value=298038.56 unit=ft³
